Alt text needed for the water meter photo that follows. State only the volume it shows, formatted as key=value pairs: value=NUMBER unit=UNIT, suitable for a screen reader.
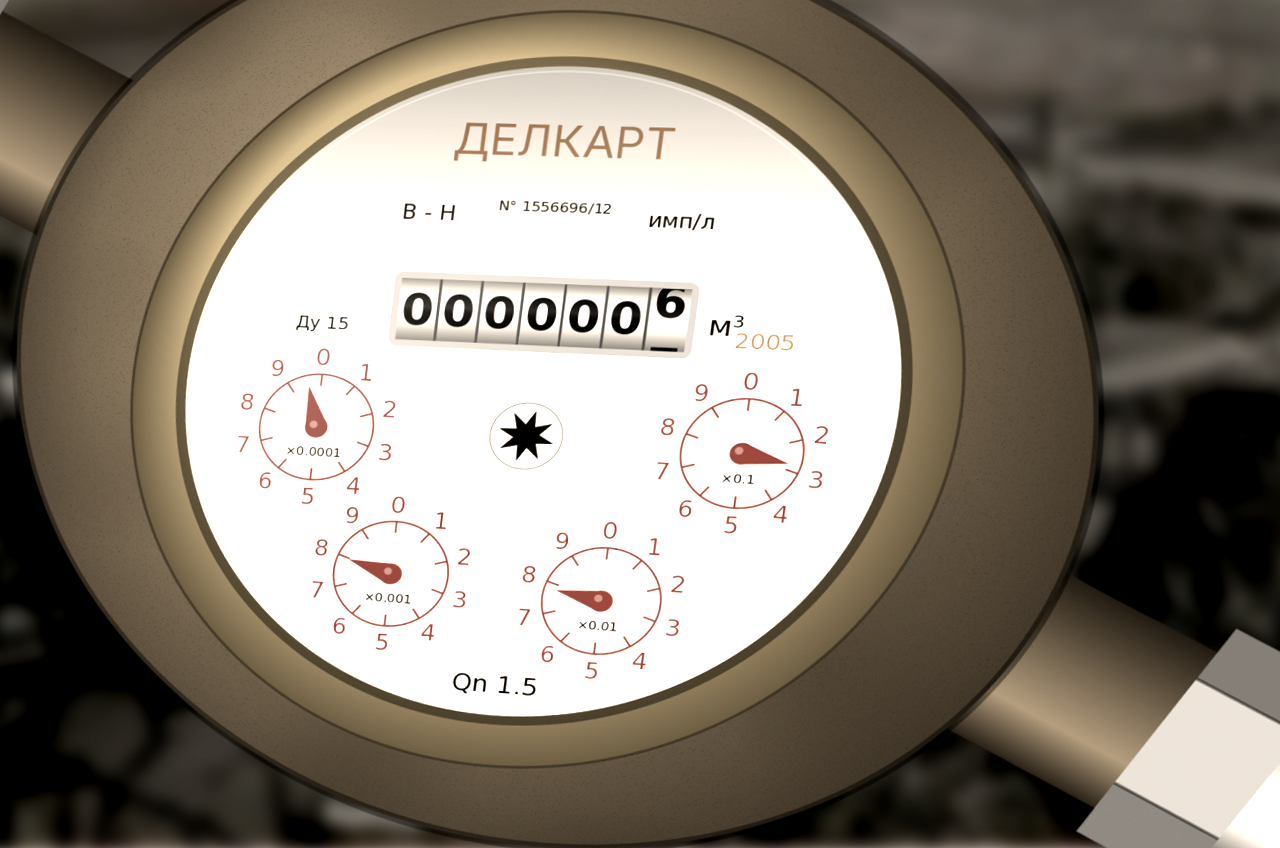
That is value=6.2779 unit=m³
